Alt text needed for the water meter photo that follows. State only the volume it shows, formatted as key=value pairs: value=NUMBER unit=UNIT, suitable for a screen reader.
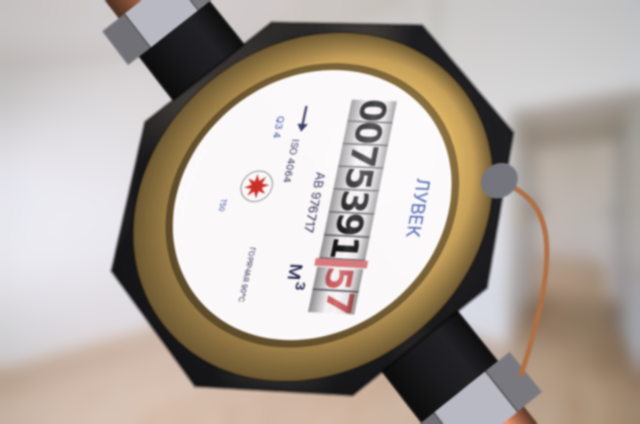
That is value=75391.57 unit=m³
